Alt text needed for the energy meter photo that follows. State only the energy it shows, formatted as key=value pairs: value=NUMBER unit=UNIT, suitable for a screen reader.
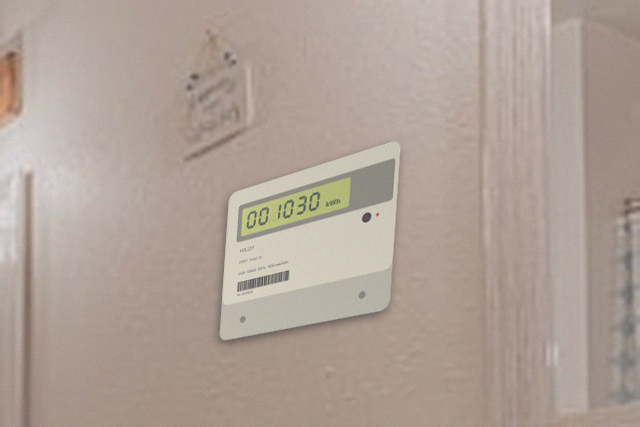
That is value=1030 unit=kWh
